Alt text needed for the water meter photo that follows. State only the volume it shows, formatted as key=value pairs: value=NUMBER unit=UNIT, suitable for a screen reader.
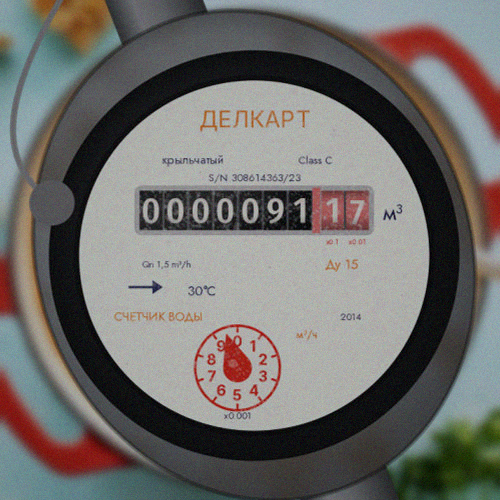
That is value=91.169 unit=m³
